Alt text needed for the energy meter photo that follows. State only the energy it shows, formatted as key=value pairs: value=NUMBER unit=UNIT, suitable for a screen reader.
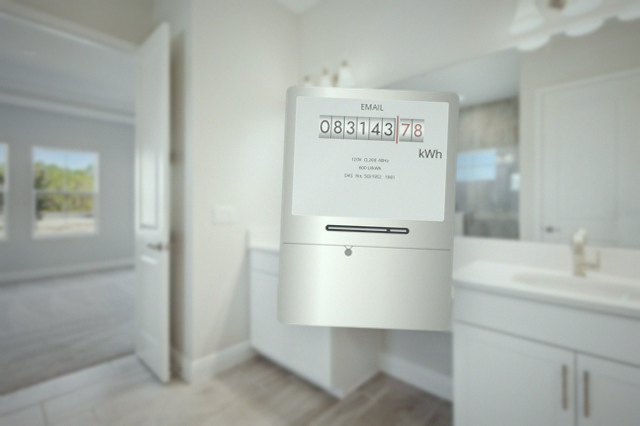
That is value=83143.78 unit=kWh
